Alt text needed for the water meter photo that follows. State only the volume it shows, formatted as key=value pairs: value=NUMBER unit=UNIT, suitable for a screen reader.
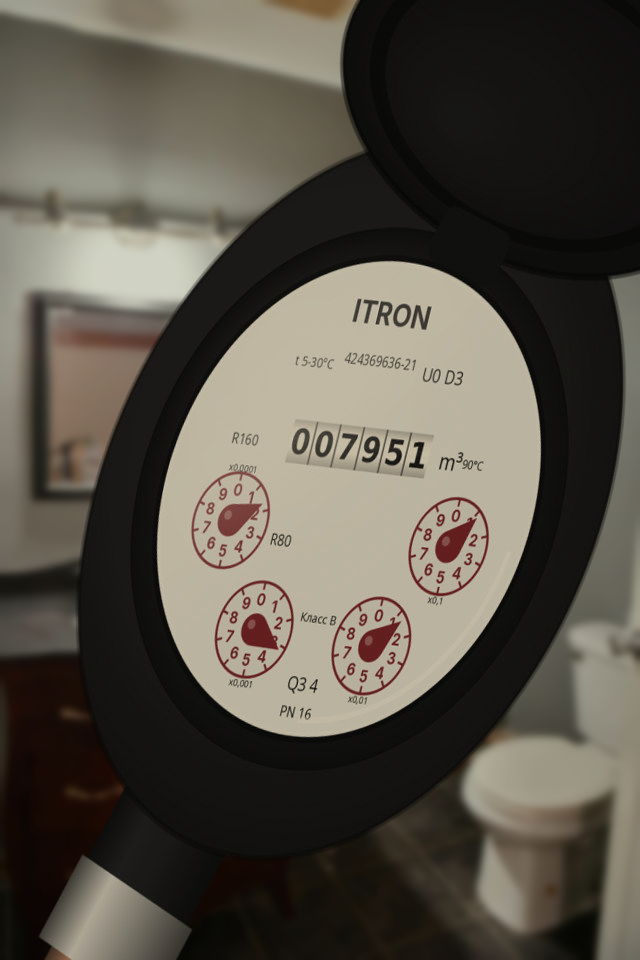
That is value=7951.1131 unit=m³
